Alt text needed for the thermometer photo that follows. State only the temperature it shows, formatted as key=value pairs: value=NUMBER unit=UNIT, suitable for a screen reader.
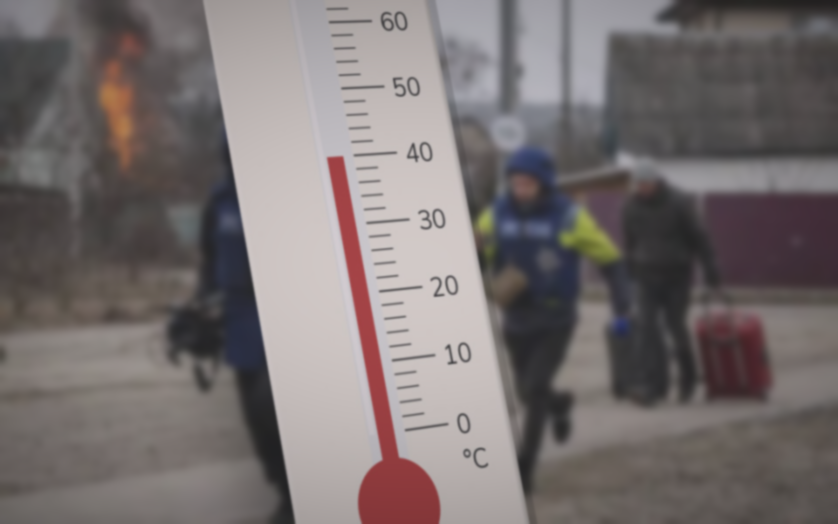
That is value=40 unit=°C
